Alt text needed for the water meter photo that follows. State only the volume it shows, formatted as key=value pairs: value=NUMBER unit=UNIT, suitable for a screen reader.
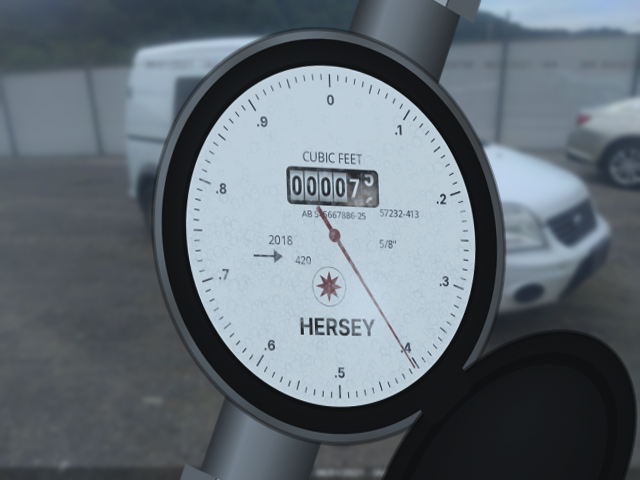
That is value=75.40 unit=ft³
